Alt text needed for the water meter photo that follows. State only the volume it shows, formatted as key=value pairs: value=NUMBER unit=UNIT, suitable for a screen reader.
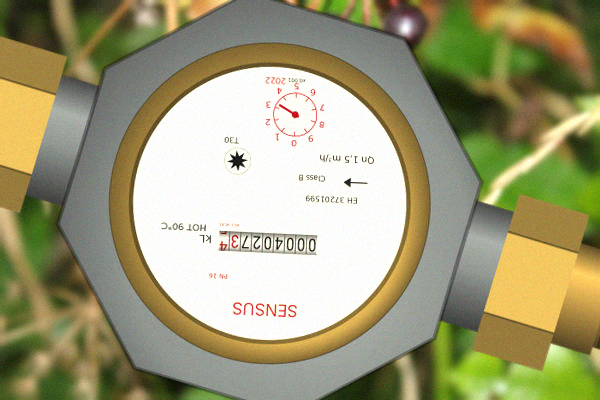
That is value=4027.343 unit=kL
